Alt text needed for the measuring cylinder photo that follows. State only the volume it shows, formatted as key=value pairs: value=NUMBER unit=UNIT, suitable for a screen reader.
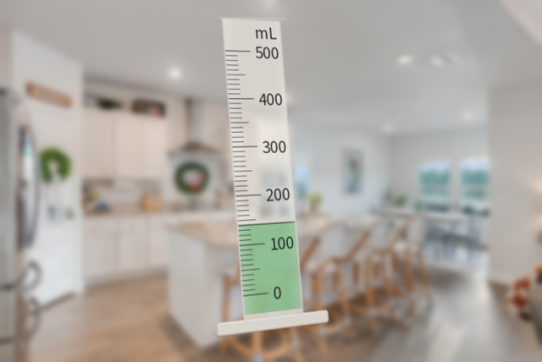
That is value=140 unit=mL
